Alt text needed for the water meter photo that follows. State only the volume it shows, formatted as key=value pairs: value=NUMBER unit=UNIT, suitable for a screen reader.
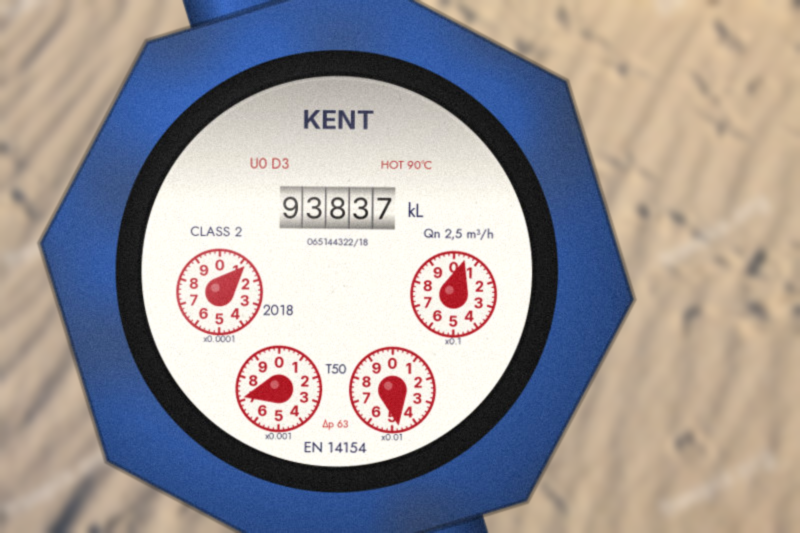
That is value=93837.0471 unit=kL
